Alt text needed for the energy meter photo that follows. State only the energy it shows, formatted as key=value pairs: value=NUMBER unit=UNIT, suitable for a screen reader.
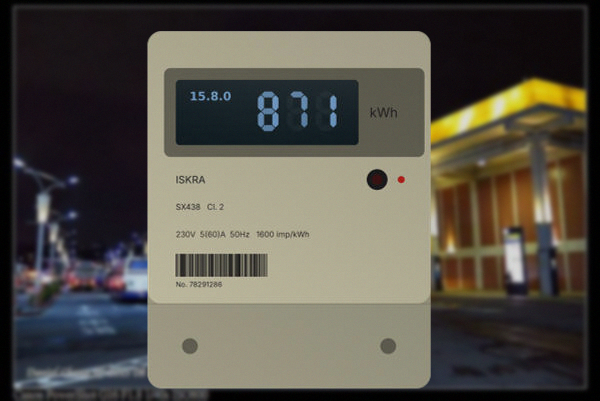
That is value=871 unit=kWh
